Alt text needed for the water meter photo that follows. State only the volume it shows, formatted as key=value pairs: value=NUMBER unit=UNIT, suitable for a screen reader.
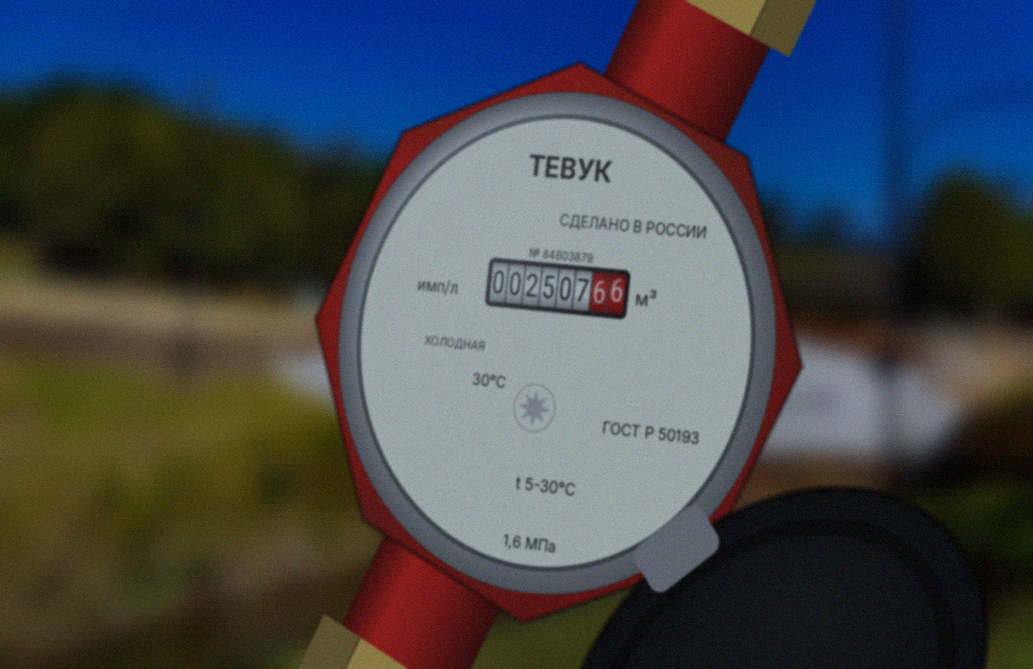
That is value=2507.66 unit=m³
